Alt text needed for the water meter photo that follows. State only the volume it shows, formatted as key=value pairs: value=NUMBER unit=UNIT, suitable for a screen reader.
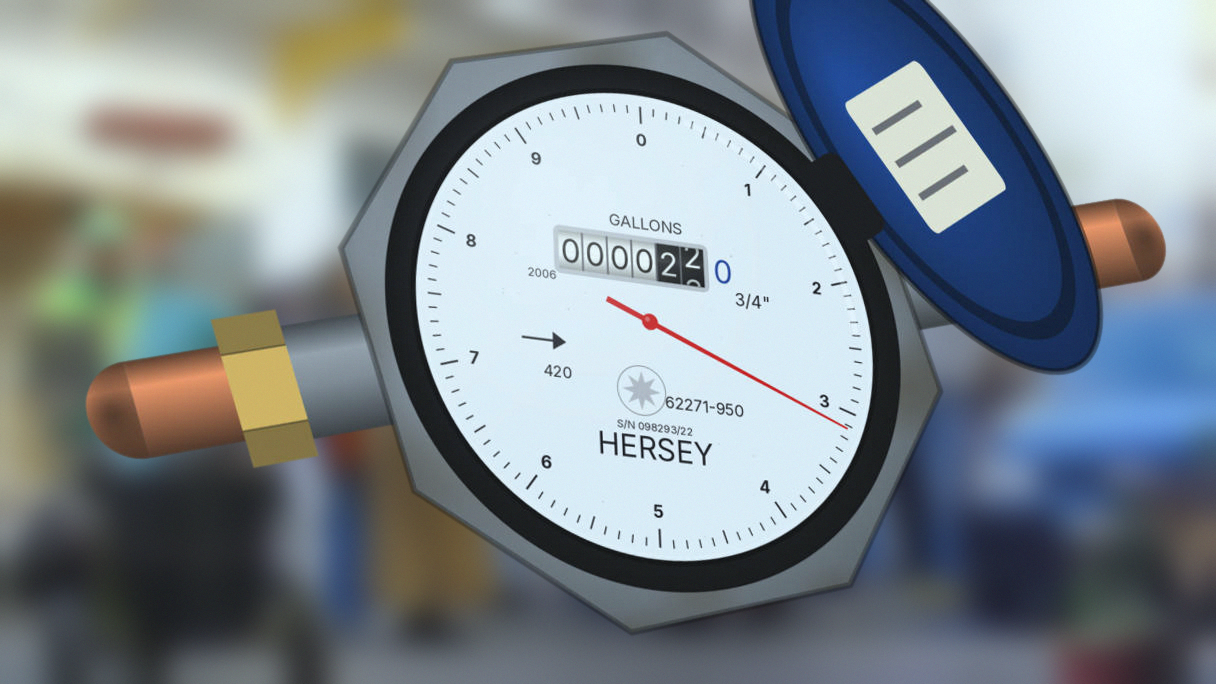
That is value=223.1 unit=gal
